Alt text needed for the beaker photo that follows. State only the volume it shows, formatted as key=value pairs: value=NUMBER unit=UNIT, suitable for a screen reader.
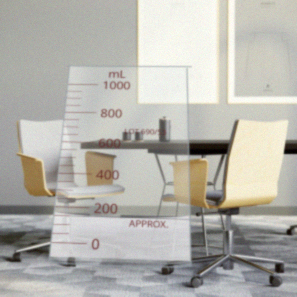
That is value=150 unit=mL
